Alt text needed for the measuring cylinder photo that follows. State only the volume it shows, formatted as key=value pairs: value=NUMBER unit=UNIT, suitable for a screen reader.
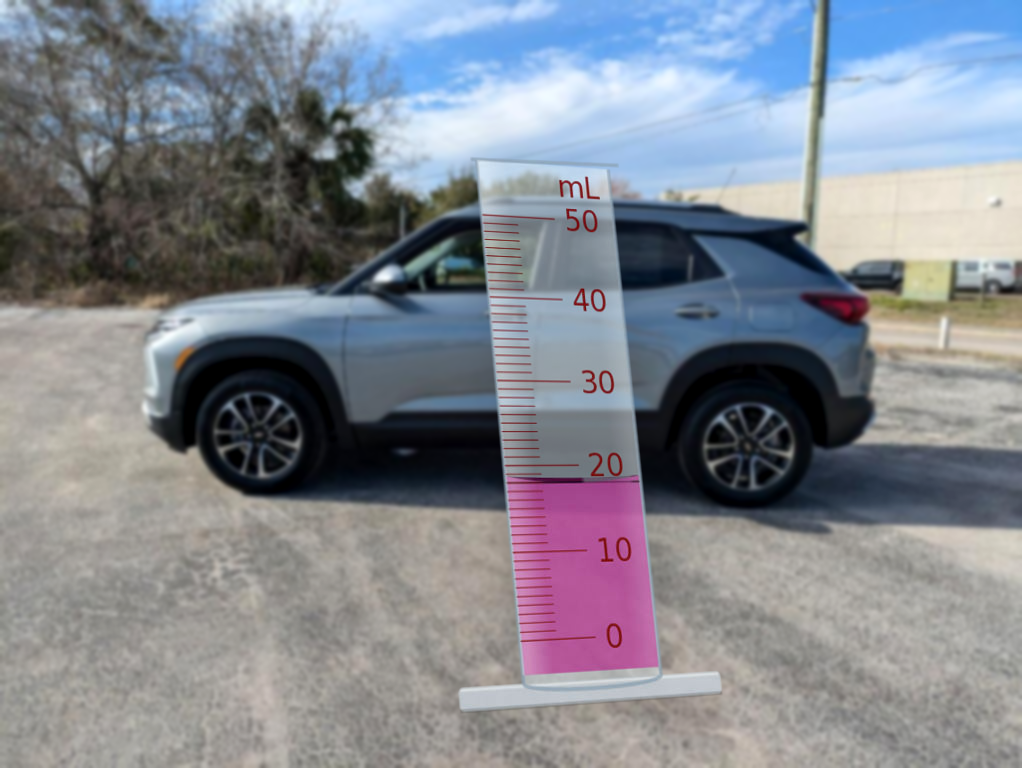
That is value=18 unit=mL
